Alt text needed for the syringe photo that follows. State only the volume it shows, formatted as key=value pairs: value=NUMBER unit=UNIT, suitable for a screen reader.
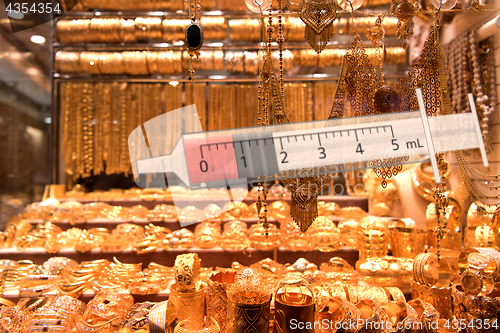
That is value=0.8 unit=mL
